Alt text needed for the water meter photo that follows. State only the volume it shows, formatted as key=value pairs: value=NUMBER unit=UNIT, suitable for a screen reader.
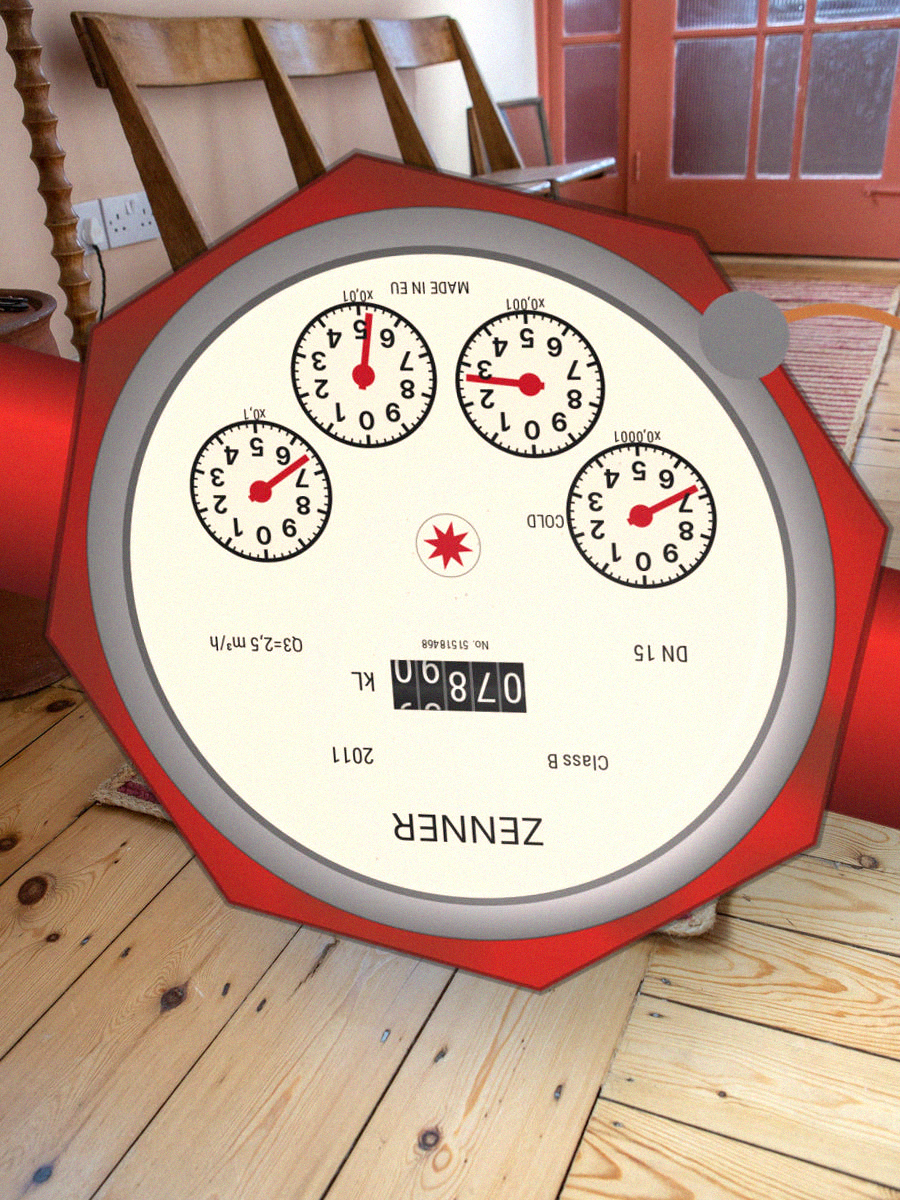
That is value=7889.6526 unit=kL
